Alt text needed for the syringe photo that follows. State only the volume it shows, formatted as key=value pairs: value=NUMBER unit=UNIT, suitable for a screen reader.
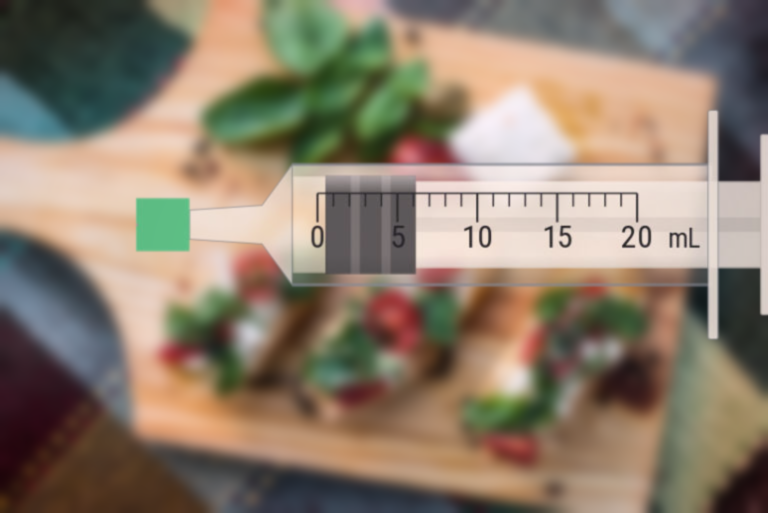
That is value=0.5 unit=mL
